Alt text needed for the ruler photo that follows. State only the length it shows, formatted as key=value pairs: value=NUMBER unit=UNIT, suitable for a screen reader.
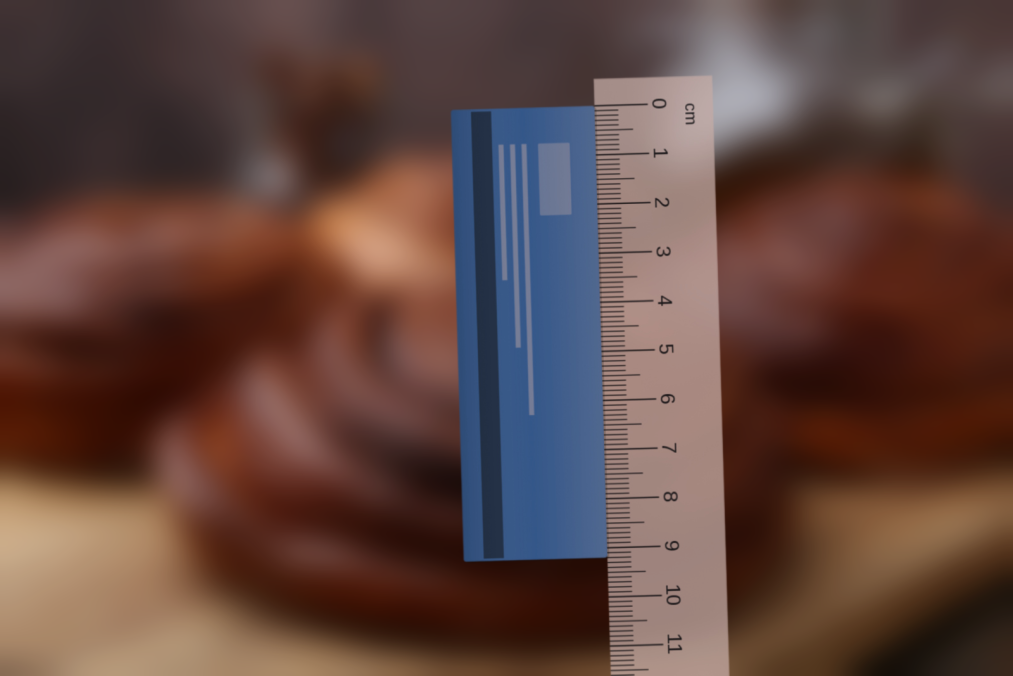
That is value=9.2 unit=cm
